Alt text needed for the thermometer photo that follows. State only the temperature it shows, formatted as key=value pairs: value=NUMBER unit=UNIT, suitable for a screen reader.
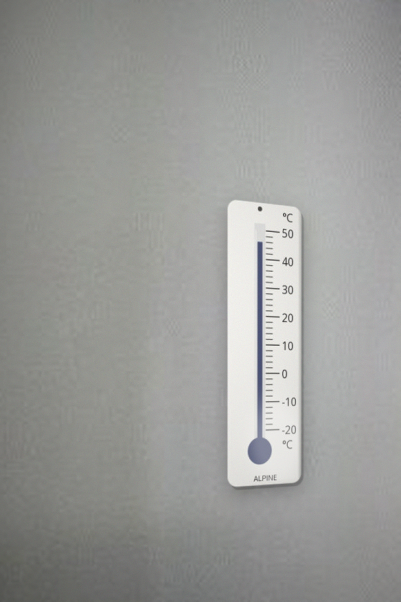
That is value=46 unit=°C
